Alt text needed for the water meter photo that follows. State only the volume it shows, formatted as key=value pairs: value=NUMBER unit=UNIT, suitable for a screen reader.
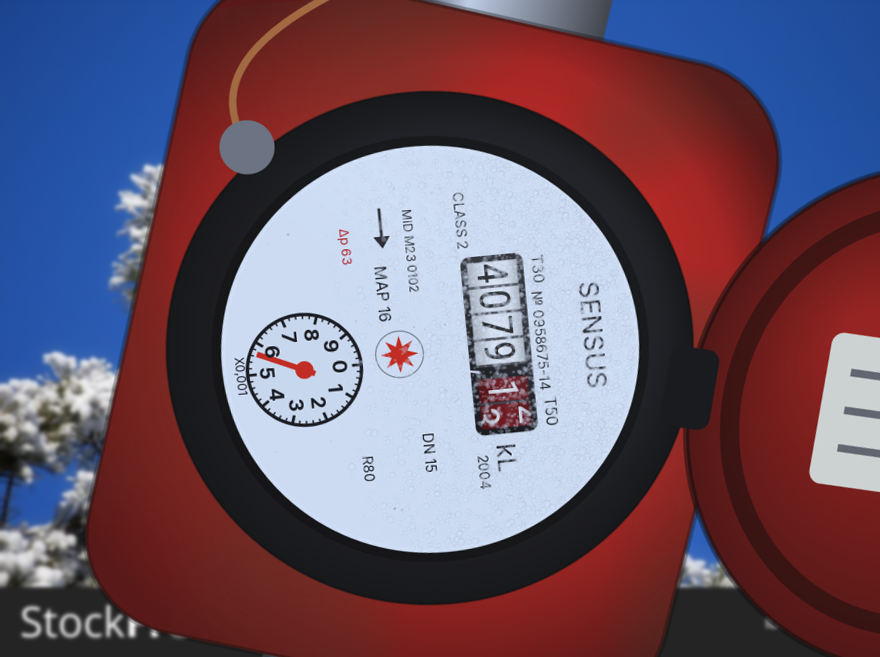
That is value=4079.125 unit=kL
